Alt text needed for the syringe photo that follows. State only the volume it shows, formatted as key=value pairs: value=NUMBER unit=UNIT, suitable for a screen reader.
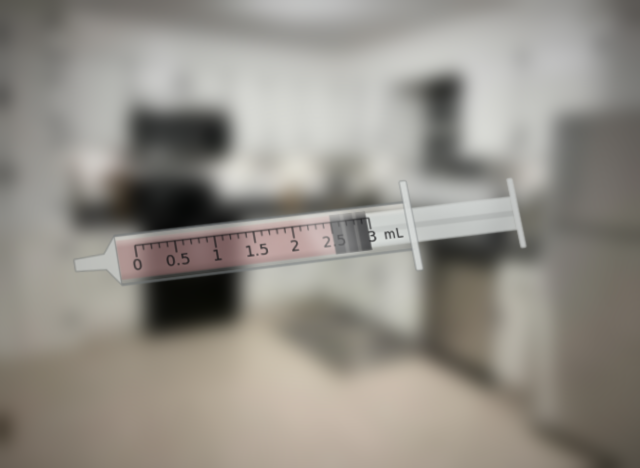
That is value=2.5 unit=mL
